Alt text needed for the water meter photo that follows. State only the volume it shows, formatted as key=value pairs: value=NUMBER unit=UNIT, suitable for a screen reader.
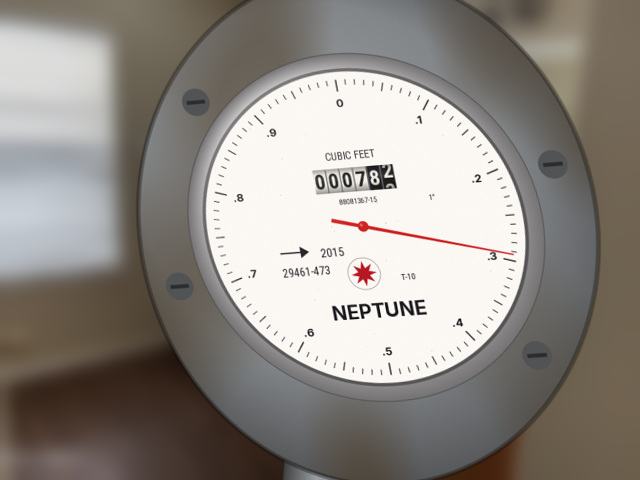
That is value=782.29 unit=ft³
